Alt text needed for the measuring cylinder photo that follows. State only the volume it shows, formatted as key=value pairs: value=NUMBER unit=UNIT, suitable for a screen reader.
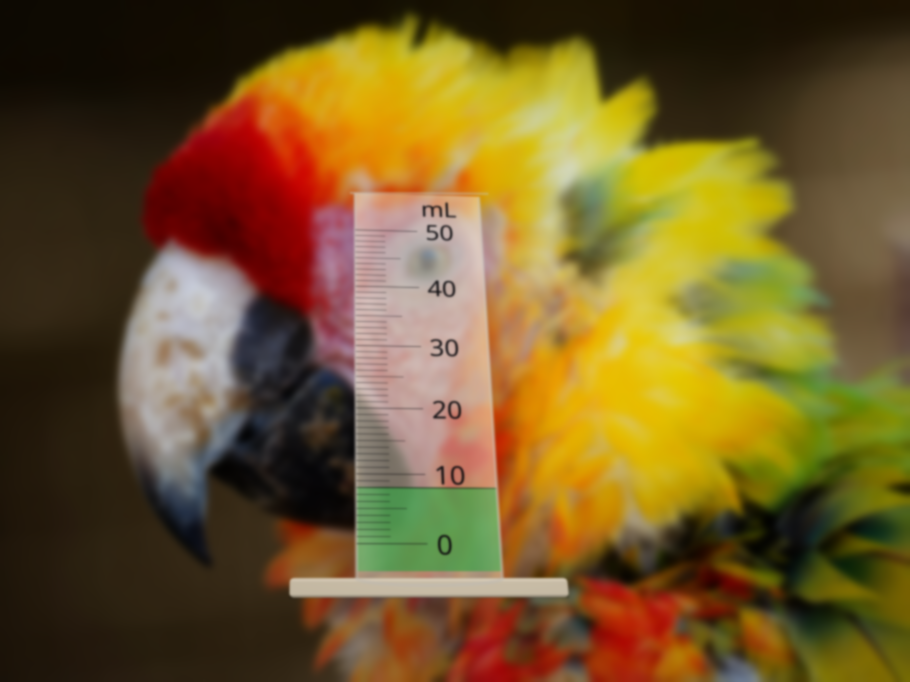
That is value=8 unit=mL
